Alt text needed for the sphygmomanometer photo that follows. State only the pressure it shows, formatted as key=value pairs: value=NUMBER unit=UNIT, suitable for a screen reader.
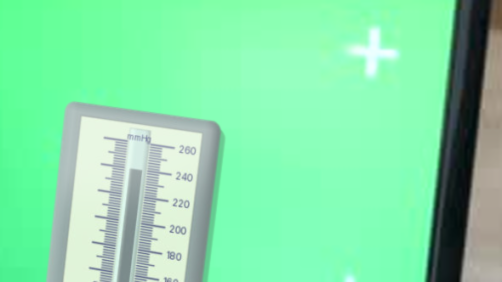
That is value=240 unit=mmHg
